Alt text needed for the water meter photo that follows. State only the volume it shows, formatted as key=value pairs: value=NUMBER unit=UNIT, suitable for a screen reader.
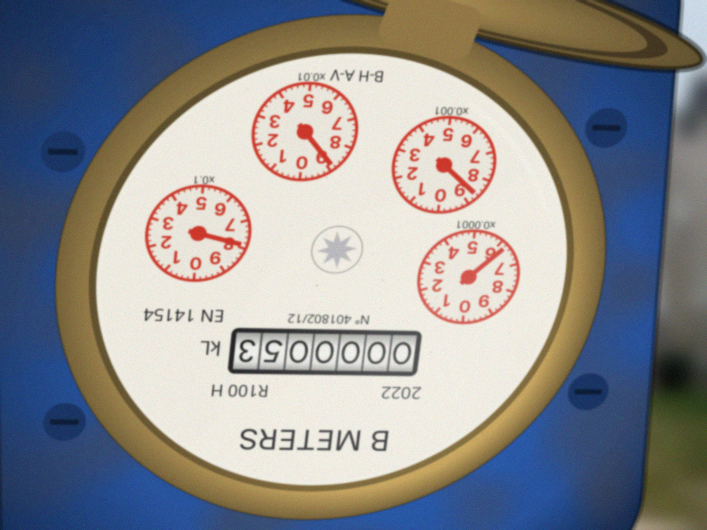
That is value=53.7886 unit=kL
